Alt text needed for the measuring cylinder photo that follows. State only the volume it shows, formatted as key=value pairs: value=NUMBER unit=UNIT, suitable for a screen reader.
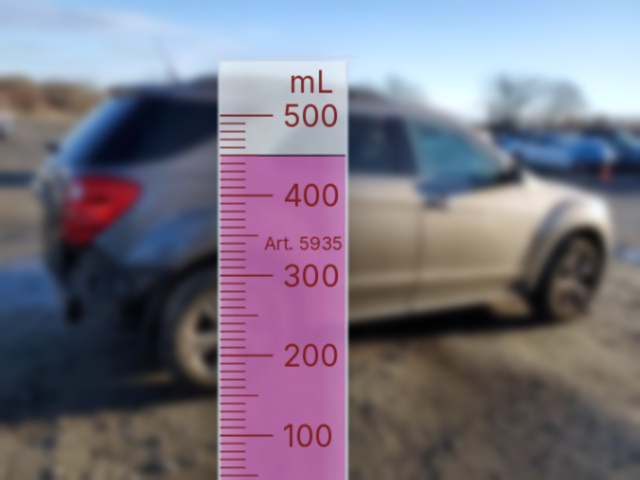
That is value=450 unit=mL
